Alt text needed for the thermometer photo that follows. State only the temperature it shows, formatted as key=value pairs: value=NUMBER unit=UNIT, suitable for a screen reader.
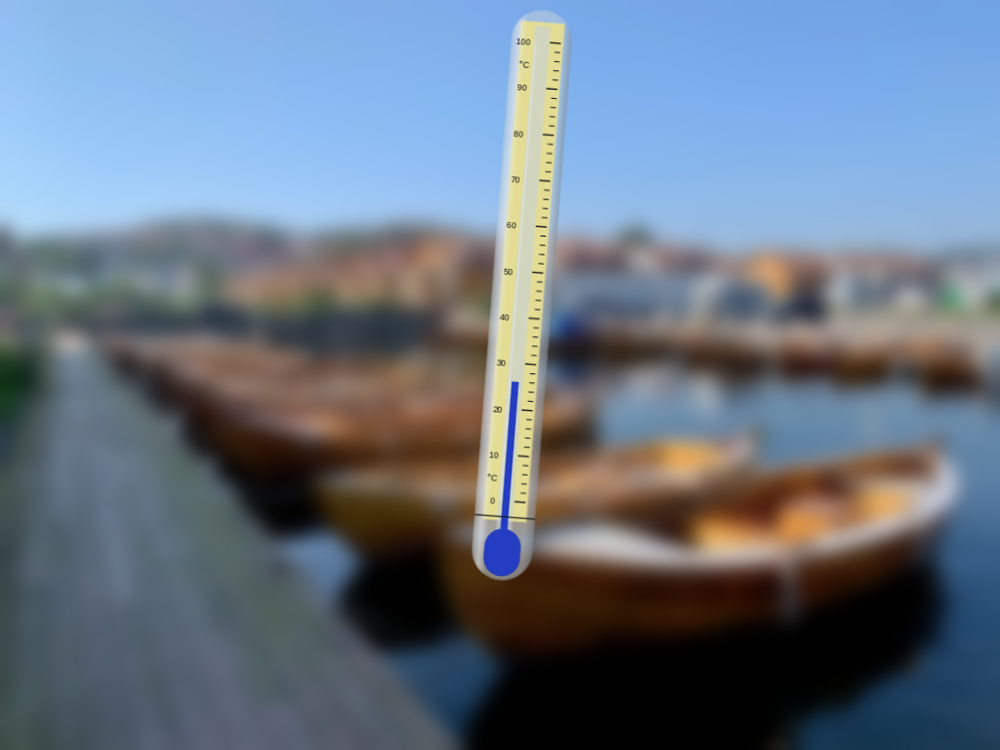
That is value=26 unit=°C
